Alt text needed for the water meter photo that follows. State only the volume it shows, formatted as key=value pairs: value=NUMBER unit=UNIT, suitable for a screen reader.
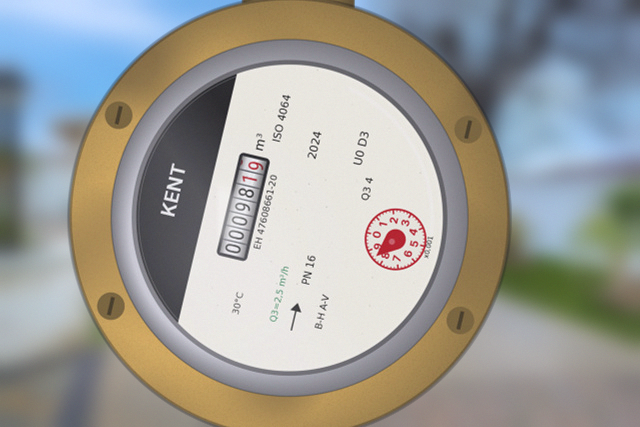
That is value=98.188 unit=m³
